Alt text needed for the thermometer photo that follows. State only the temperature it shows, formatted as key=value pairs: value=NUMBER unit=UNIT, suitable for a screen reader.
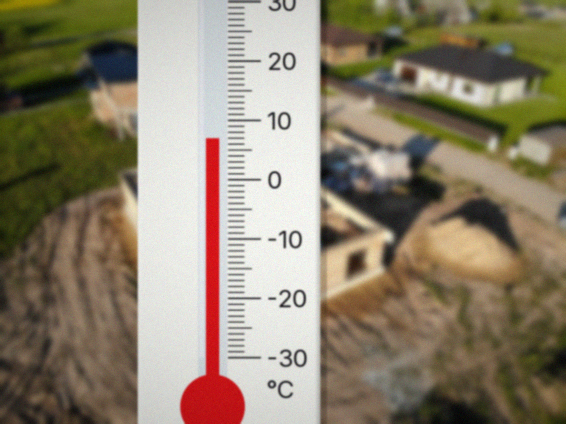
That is value=7 unit=°C
